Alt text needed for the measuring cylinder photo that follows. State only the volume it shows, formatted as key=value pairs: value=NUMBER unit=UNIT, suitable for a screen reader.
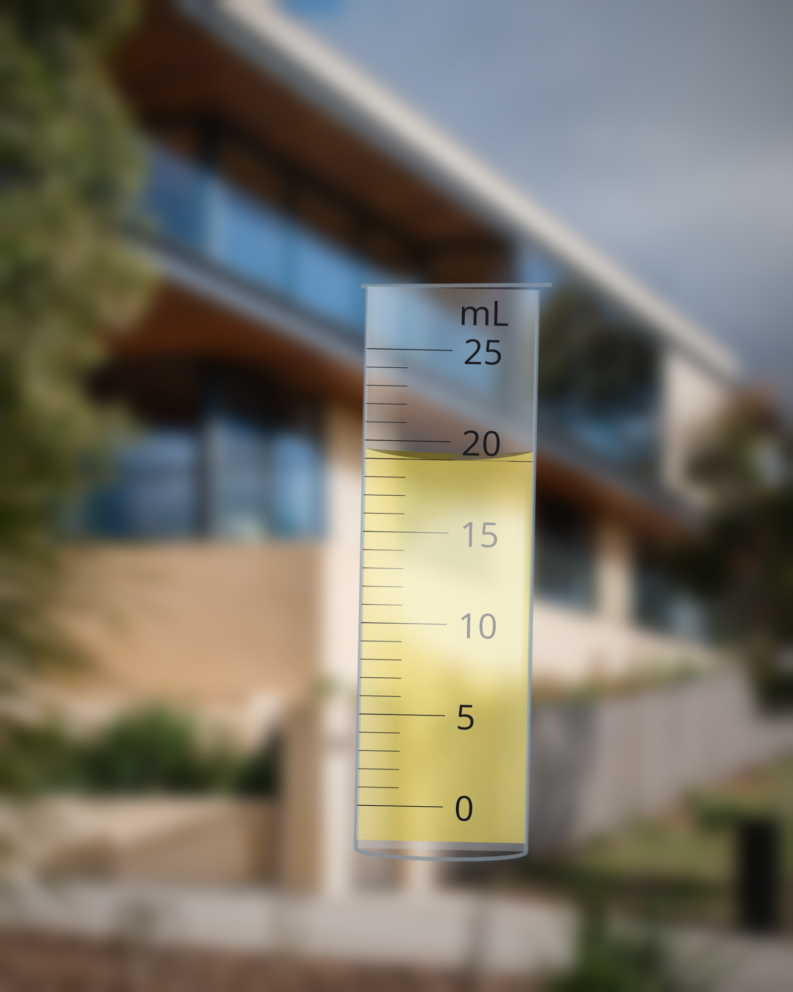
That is value=19 unit=mL
